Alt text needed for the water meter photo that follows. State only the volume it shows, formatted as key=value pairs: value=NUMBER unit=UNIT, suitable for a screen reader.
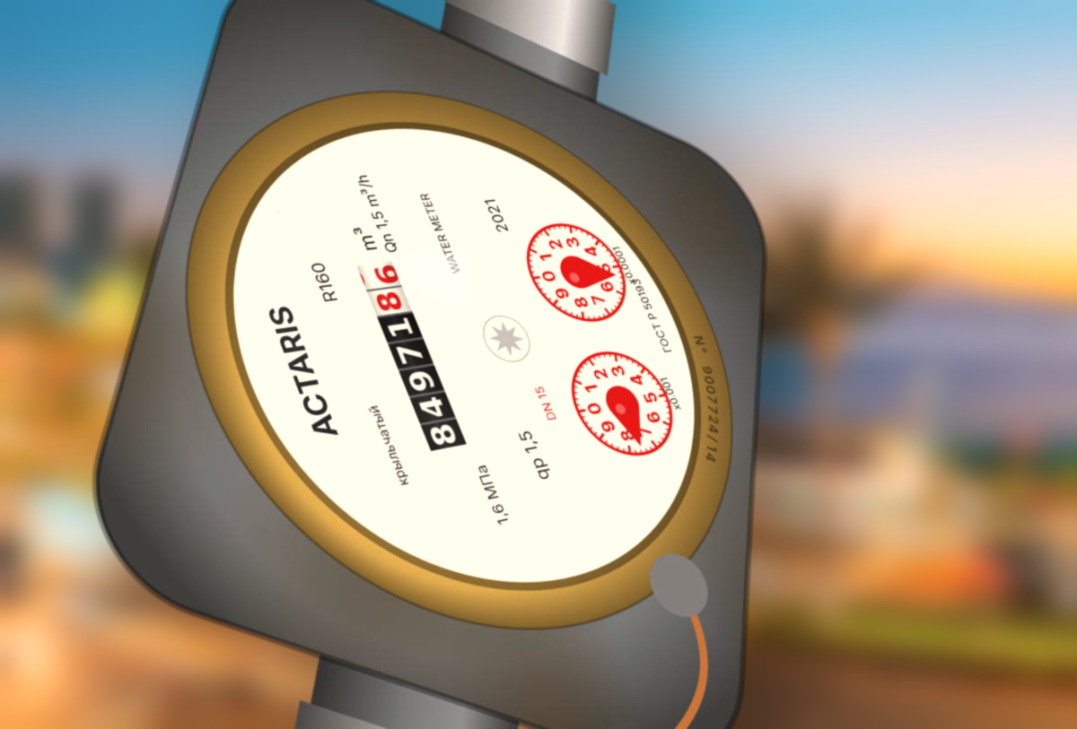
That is value=84971.8575 unit=m³
